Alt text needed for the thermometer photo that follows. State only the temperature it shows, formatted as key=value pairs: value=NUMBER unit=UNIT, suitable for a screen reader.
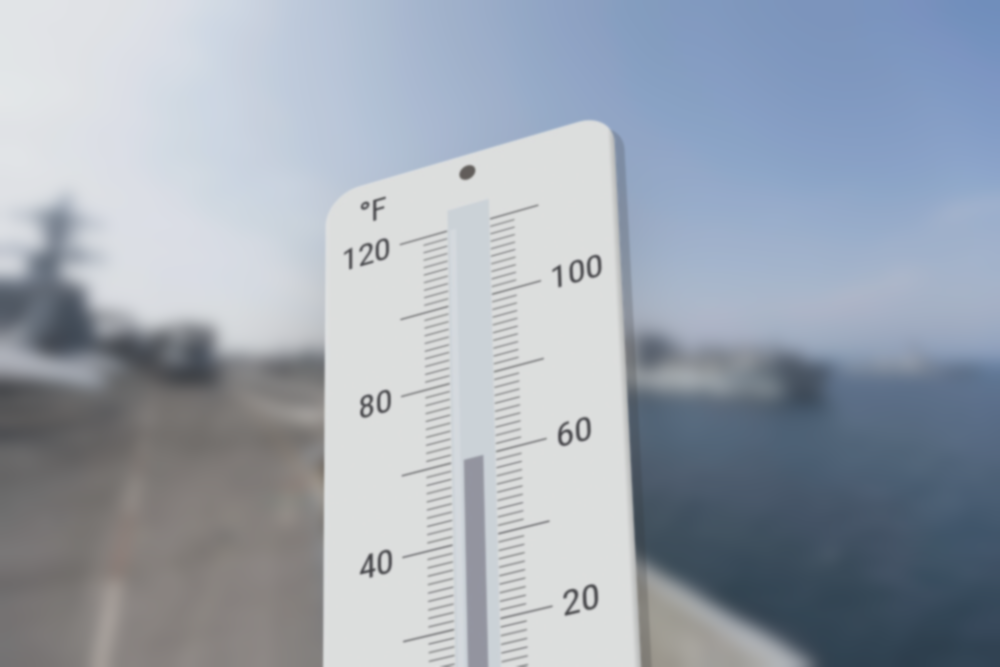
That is value=60 unit=°F
